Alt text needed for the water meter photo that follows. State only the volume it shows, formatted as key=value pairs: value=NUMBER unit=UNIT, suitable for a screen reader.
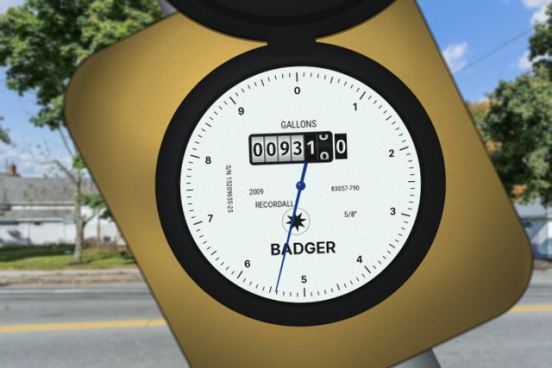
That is value=93185.4 unit=gal
